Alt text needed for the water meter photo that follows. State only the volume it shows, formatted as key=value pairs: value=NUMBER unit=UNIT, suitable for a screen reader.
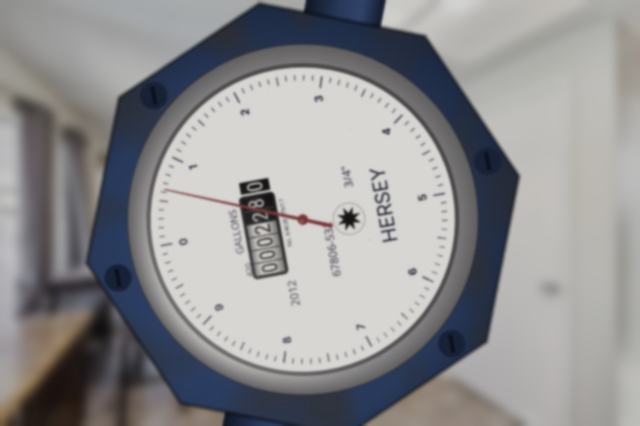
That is value=2280.6 unit=gal
